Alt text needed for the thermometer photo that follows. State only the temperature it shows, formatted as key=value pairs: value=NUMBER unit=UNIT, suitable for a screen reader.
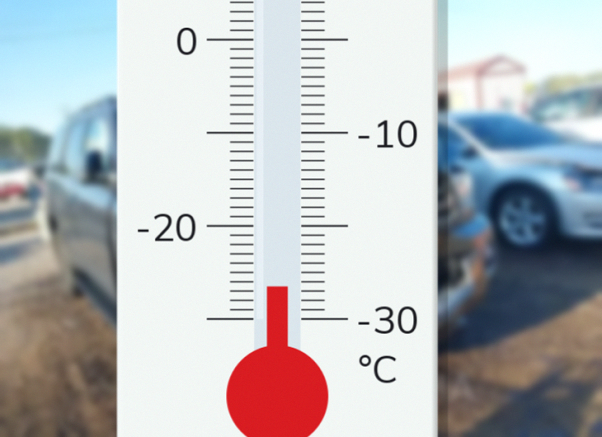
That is value=-26.5 unit=°C
